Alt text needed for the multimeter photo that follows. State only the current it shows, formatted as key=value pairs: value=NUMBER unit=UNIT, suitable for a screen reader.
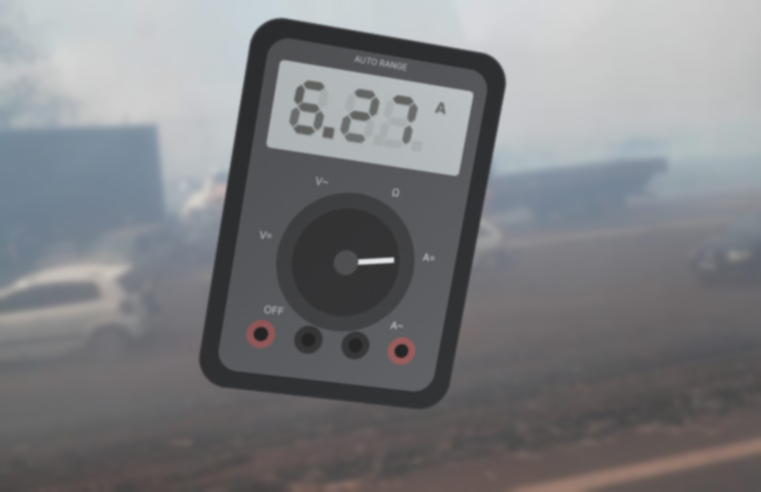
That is value=6.27 unit=A
